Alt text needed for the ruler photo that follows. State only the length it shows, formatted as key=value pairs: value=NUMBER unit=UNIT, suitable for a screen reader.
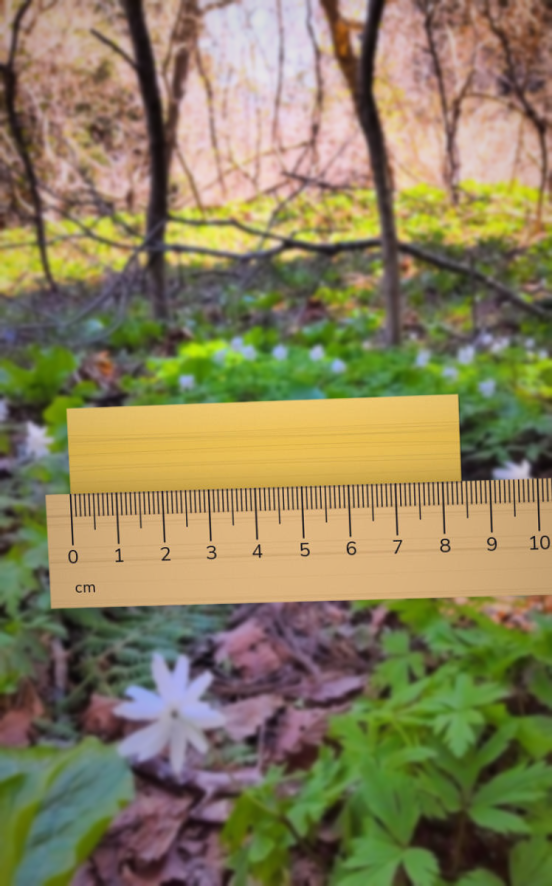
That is value=8.4 unit=cm
